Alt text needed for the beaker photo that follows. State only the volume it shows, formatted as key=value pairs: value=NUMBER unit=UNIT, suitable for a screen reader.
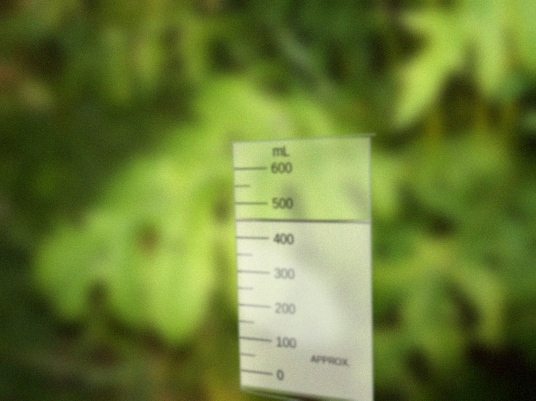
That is value=450 unit=mL
